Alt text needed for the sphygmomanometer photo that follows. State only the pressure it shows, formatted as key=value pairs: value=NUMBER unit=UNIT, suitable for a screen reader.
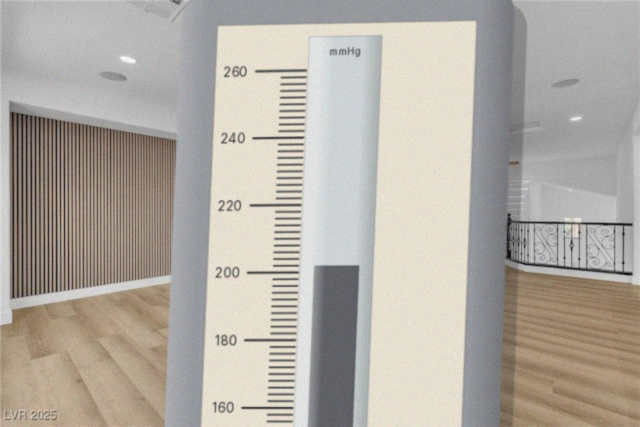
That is value=202 unit=mmHg
